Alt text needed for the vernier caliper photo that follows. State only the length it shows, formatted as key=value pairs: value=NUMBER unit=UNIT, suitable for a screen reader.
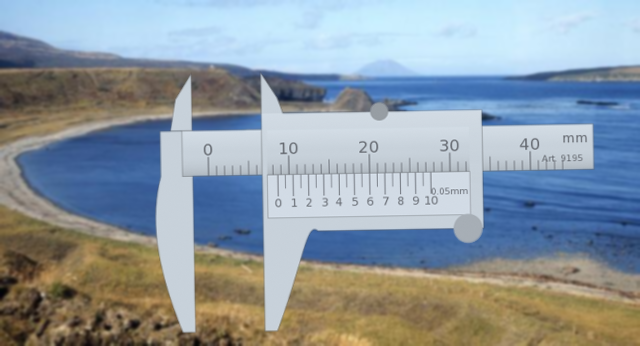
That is value=8.6 unit=mm
